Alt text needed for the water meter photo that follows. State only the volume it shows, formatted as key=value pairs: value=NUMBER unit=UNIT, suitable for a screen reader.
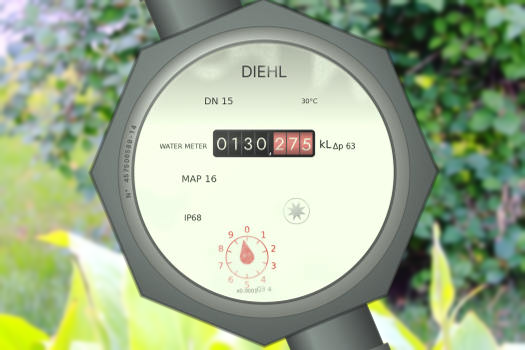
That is value=130.2749 unit=kL
